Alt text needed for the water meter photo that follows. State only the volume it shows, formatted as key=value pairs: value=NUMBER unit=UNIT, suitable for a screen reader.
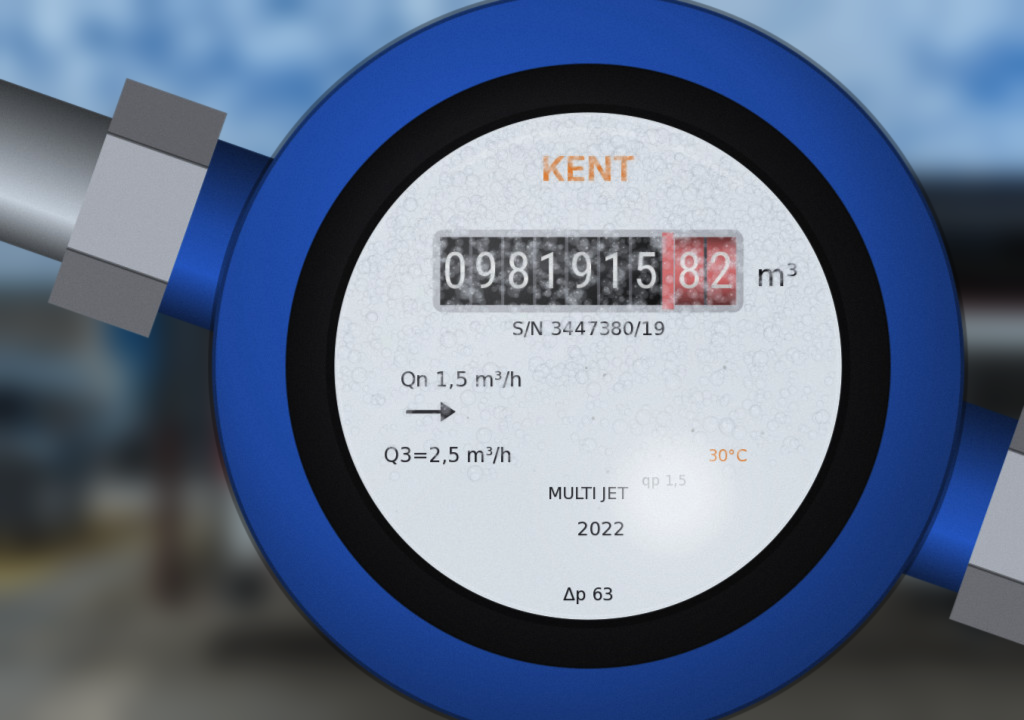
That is value=981915.82 unit=m³
